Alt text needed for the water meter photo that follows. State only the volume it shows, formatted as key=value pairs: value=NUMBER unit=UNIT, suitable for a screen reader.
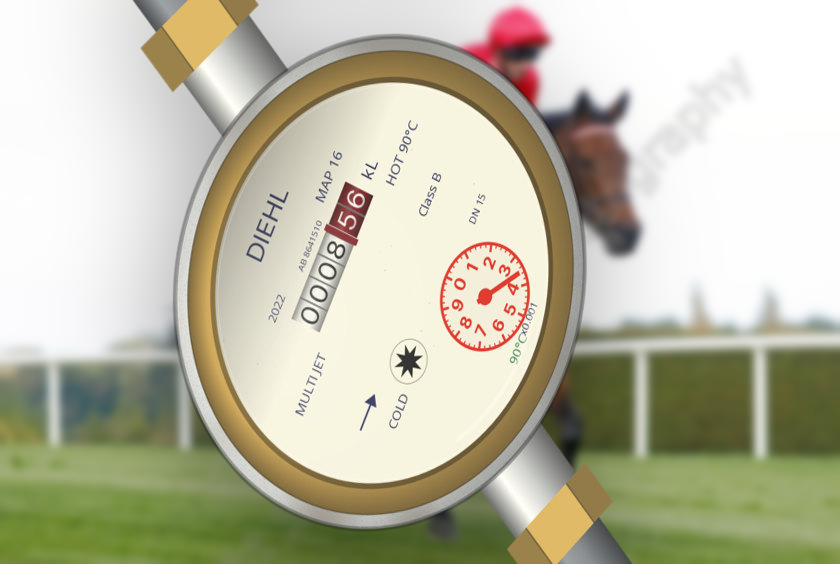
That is value=8.563 unit=kL
